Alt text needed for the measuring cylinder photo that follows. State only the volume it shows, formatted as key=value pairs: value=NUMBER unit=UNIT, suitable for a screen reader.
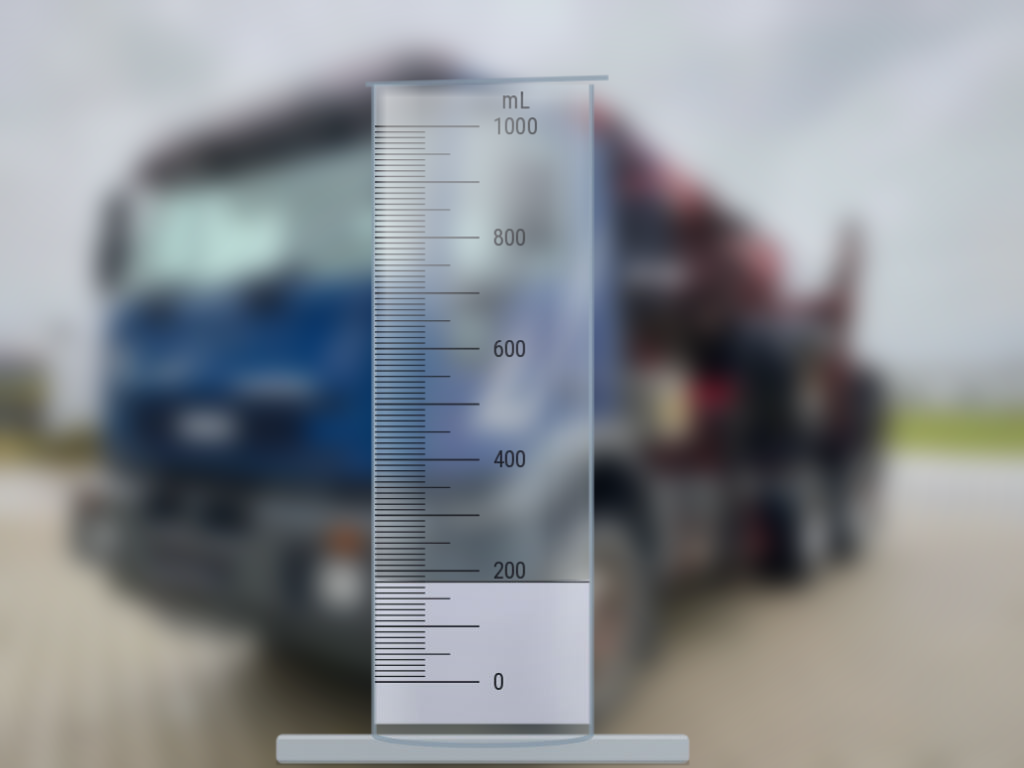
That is value=180 unit=mL
